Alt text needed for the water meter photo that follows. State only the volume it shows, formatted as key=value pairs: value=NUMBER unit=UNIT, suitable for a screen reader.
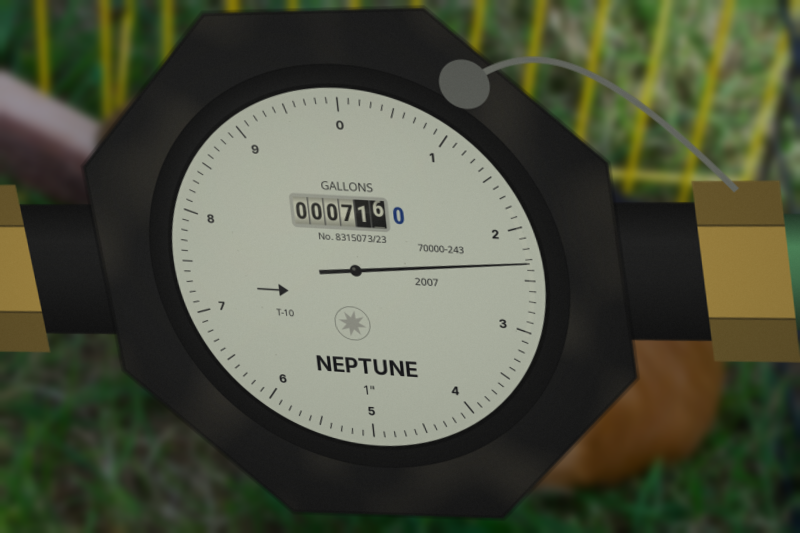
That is value=7162.3 unit=gal
